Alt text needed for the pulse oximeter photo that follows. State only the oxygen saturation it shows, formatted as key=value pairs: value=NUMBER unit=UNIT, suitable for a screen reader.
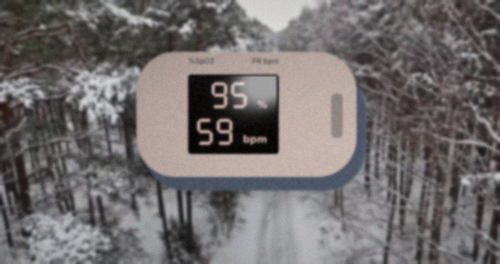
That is value=95 unit=%
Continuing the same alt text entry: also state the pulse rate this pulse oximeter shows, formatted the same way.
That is value=59 unit=bpm
